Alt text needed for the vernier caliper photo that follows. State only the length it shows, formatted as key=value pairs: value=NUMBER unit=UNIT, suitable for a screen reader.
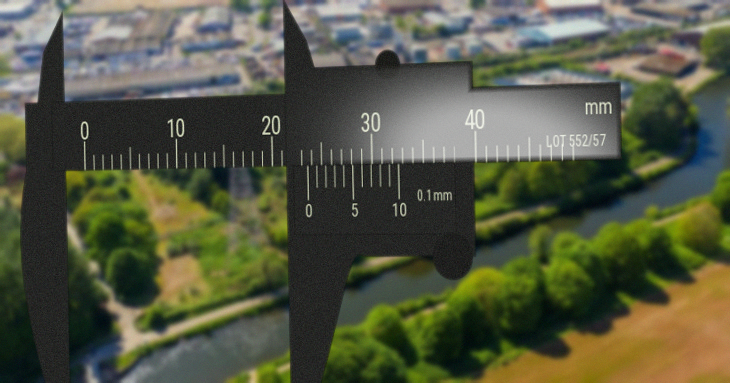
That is value=23.6 unit=mm
